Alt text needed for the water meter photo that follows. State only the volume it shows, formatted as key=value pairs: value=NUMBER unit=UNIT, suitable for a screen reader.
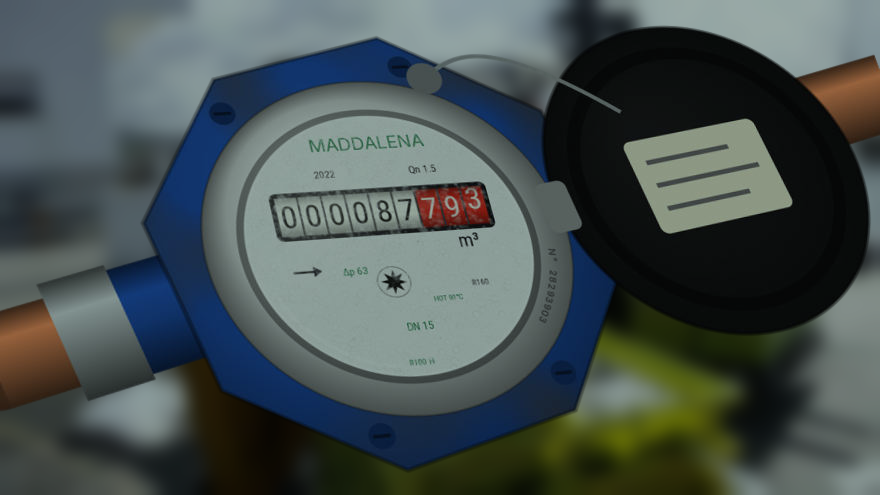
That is value=87.793 unit=m³
